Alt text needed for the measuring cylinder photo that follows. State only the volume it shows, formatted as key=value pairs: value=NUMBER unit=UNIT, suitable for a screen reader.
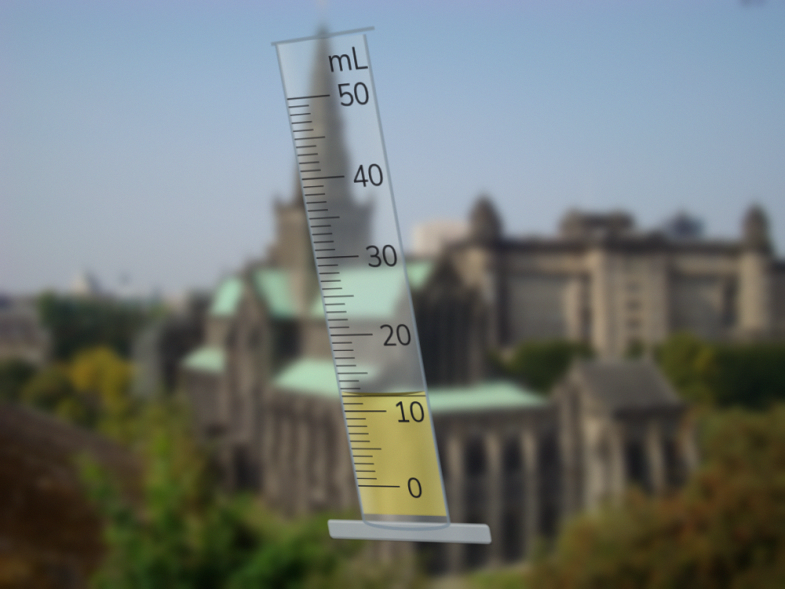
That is value=12 unit=mL
